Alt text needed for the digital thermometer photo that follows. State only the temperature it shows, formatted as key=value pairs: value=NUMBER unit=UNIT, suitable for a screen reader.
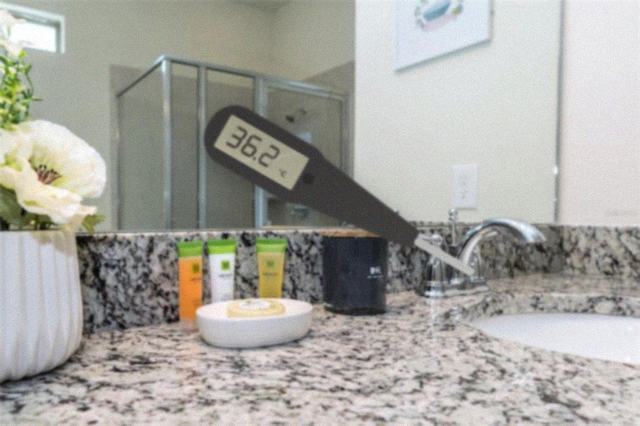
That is value=36.2 unit=°C
